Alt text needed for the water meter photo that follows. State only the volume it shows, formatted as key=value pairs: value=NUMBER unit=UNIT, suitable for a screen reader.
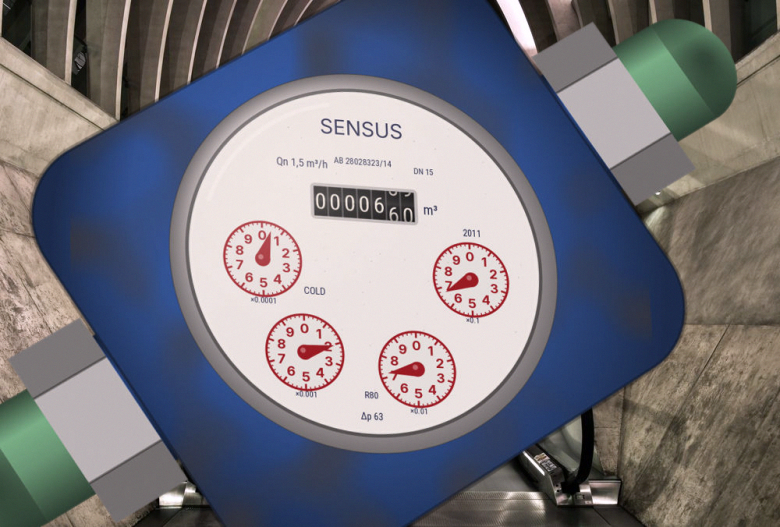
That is value=659.6720 unit=m³
